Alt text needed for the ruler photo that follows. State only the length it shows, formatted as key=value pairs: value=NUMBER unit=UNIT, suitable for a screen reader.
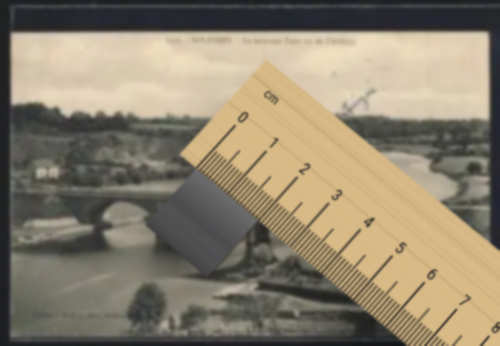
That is value=2 unit=cm
